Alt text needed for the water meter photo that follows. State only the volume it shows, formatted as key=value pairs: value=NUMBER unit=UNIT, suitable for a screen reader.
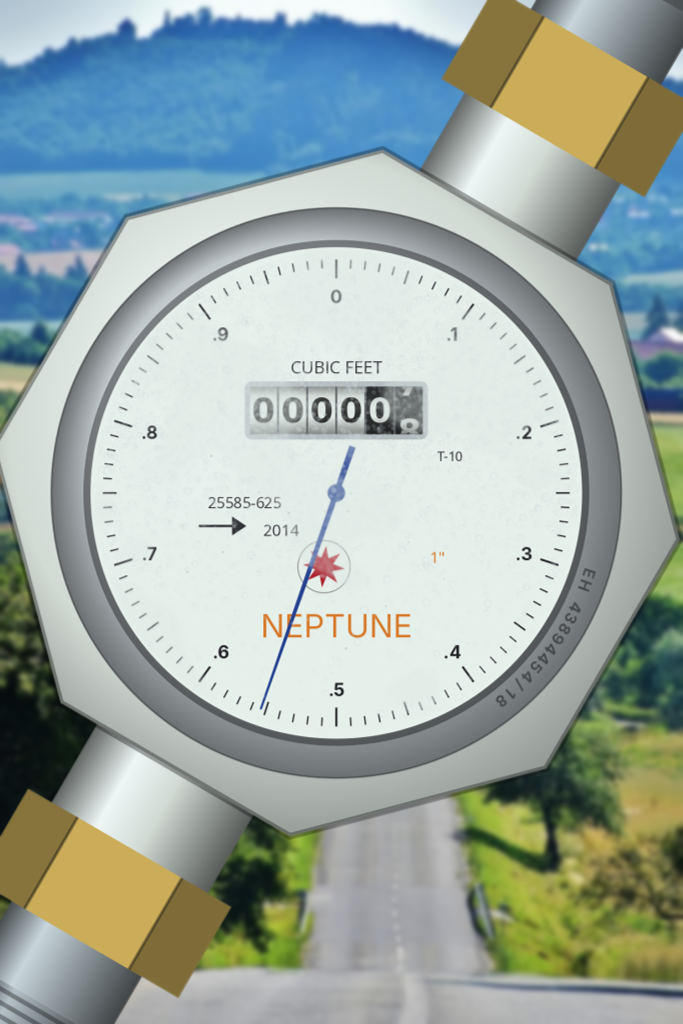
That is value=7.55 unit=ft³
